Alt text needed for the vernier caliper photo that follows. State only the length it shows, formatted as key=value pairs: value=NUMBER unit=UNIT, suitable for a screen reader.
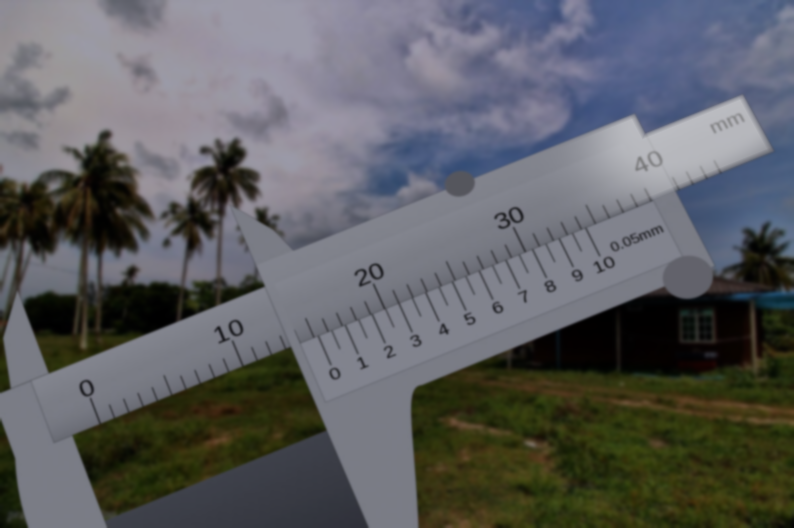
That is value=15.3 unit=mm
